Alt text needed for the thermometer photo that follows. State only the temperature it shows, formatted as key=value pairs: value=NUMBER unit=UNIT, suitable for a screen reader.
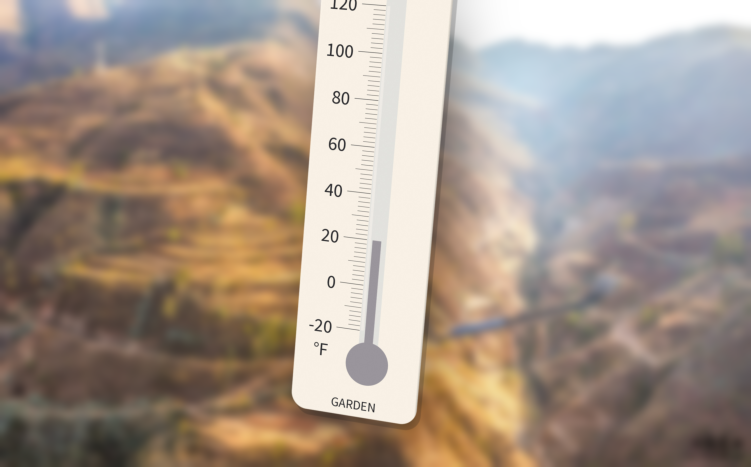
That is value=20 unit=°F
